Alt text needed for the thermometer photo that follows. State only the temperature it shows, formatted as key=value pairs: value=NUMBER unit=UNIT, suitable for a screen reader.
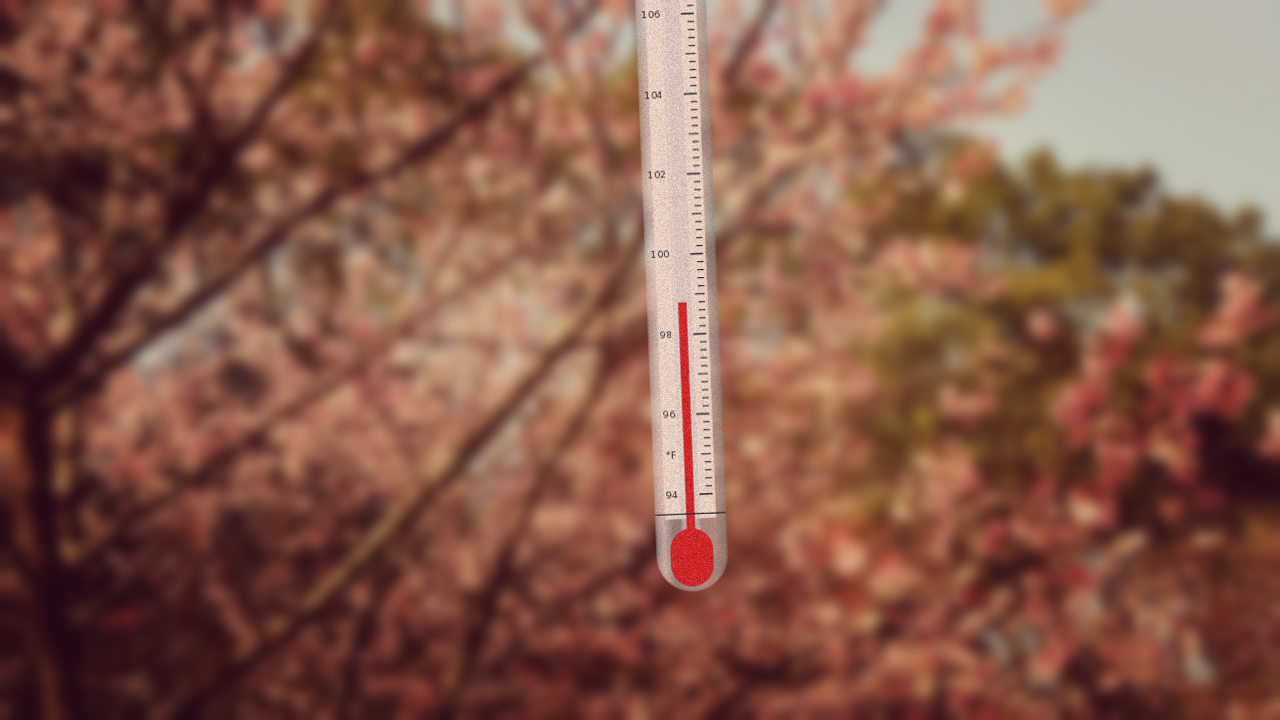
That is value=98.8 unit=°F
